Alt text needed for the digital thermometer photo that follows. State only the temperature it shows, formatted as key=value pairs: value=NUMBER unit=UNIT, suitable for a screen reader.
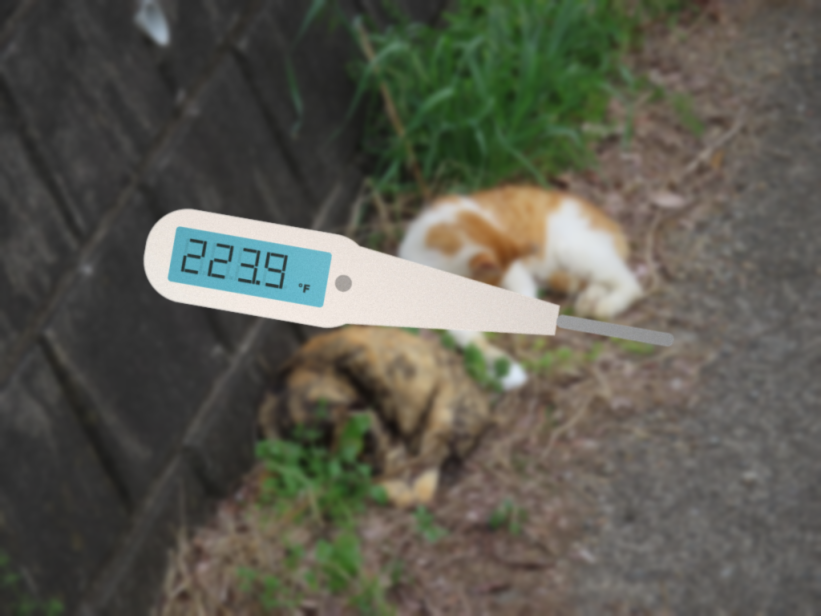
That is value=223.9 unit=°F
